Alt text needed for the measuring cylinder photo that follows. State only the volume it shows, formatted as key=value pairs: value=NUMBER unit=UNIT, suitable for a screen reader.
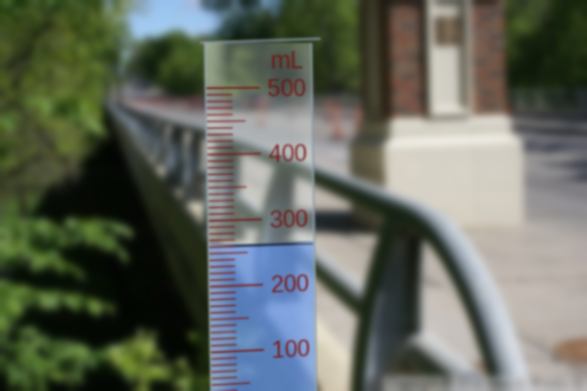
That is value=260 unit=mL
